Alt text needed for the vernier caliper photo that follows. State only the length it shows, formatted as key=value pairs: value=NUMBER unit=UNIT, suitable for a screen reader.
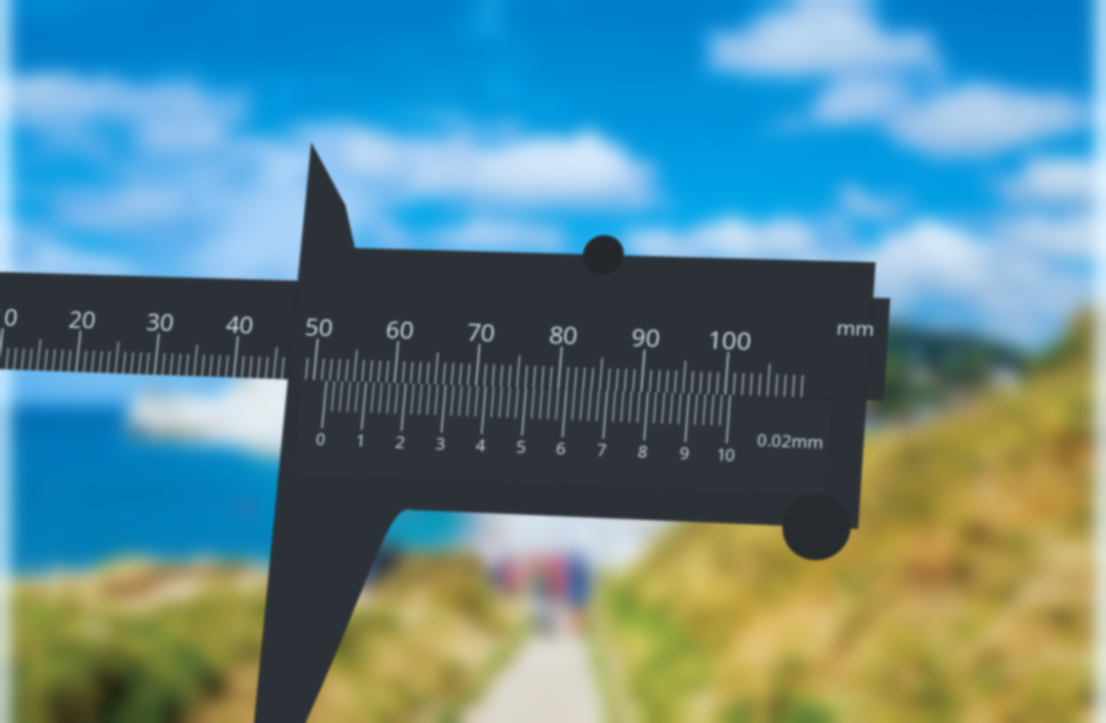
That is value=51.6 unit=mm
